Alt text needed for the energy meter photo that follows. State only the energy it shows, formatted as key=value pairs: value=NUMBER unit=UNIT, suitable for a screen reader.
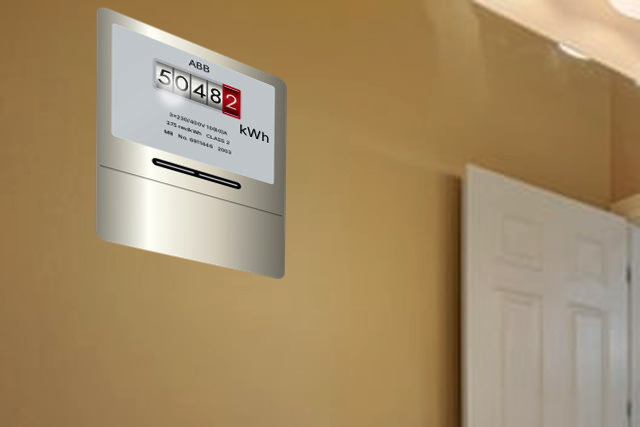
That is value=5048.2 unit=kWh
